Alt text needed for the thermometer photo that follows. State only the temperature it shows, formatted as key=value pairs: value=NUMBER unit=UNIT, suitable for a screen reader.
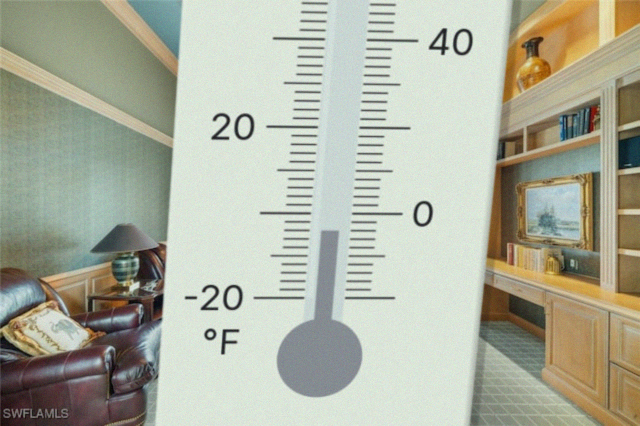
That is value=-4 unit=°F
